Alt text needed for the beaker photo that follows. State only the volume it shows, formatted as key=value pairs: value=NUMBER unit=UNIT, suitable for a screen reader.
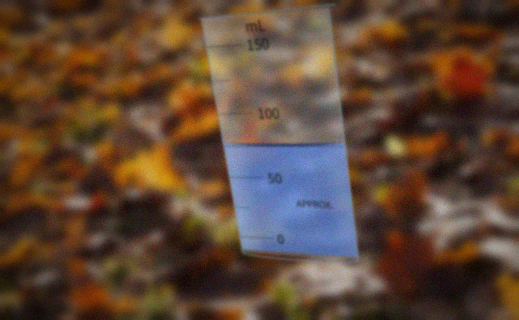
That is value=75 unit=mL
